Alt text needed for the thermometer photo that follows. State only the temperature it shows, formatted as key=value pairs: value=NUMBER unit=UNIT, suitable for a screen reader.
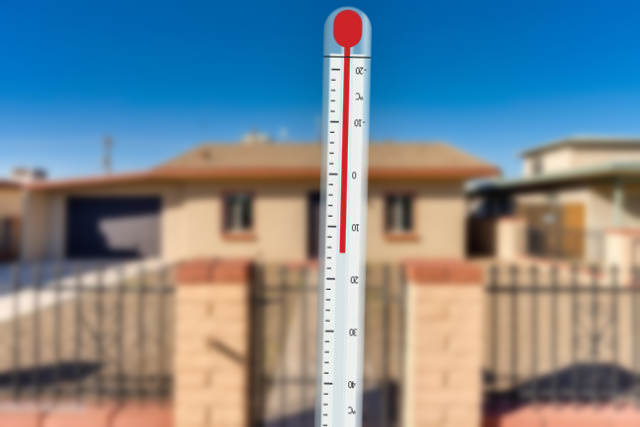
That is value=15 unit=°C
